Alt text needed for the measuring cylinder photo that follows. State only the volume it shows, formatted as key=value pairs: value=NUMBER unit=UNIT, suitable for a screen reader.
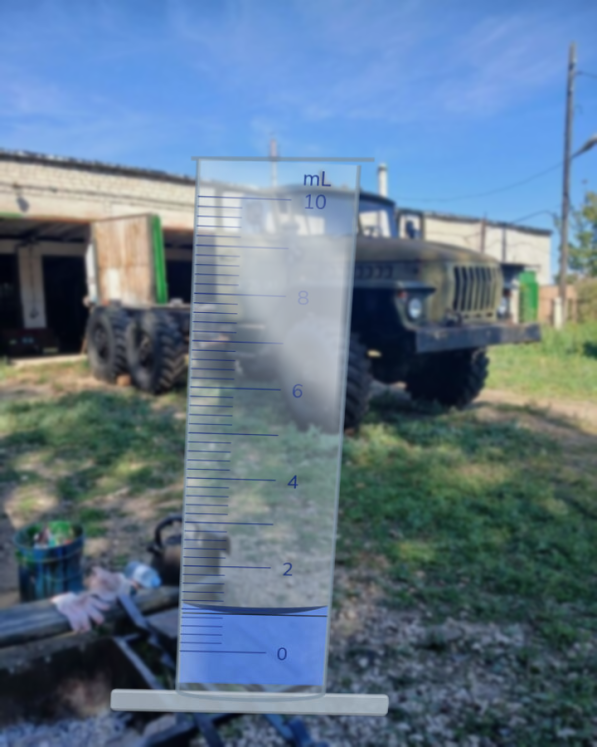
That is value=0.9 unit=mL
